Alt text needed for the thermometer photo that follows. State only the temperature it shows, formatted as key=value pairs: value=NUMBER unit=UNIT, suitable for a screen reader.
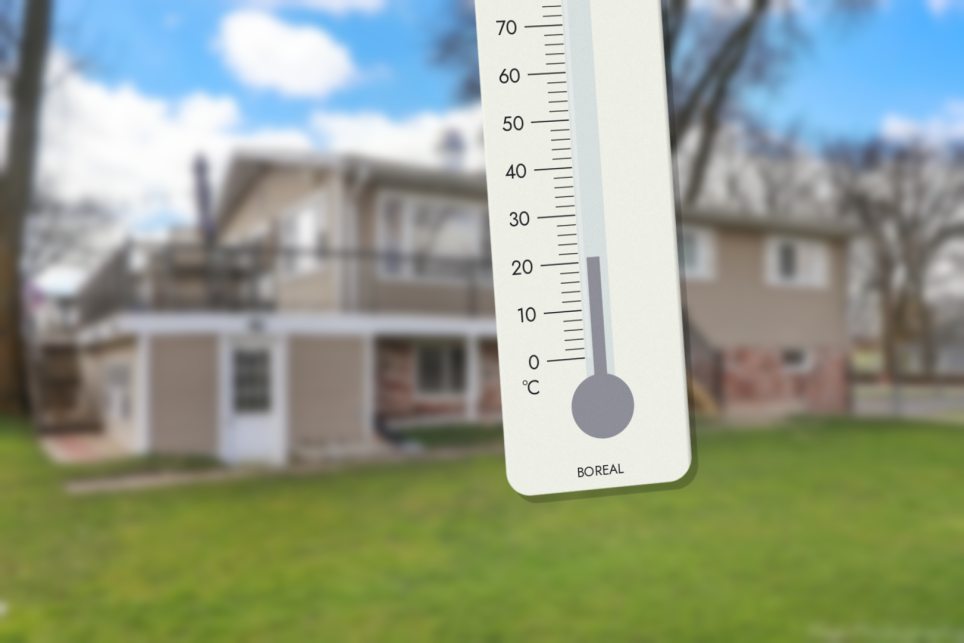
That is value=21 unit=°C
